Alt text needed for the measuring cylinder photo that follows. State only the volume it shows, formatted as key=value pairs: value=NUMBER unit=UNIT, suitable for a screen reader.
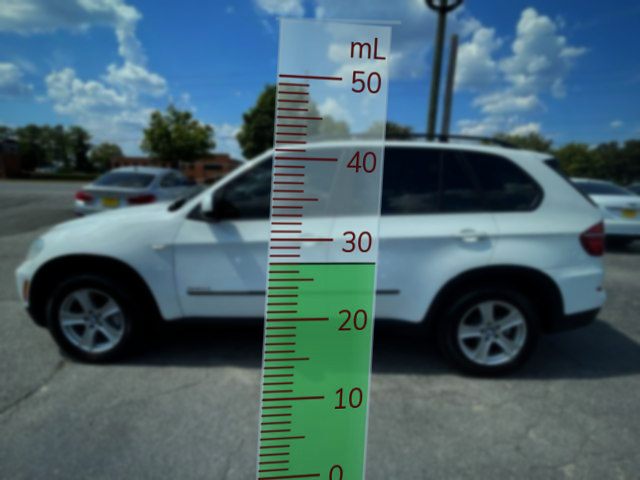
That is value=27 unit=mL
